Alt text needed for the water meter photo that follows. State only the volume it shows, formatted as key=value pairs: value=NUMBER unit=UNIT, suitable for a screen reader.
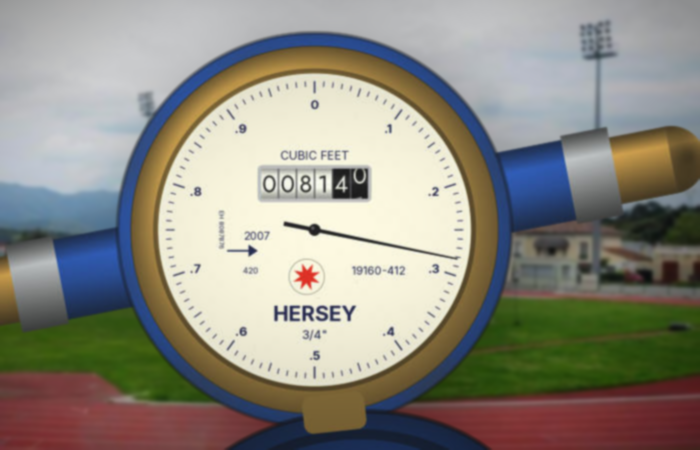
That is value=8140.28 unit=ft³
